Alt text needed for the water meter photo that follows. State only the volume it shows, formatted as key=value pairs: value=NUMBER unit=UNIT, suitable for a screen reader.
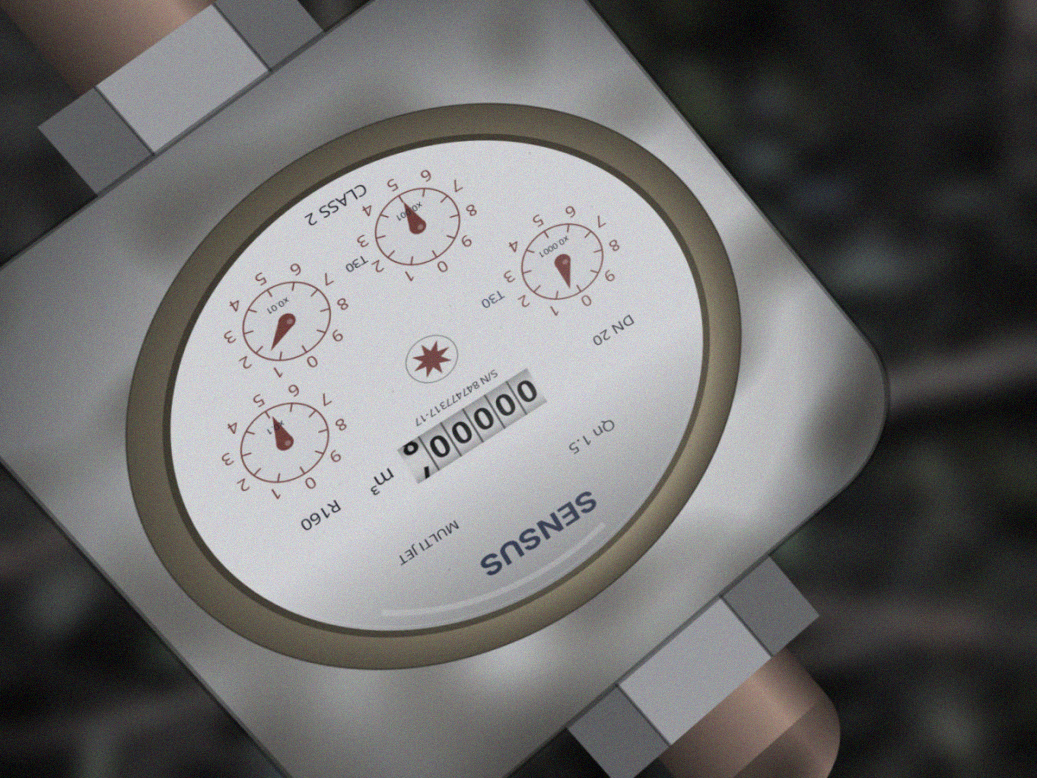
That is value=7.5150 unit=m³
